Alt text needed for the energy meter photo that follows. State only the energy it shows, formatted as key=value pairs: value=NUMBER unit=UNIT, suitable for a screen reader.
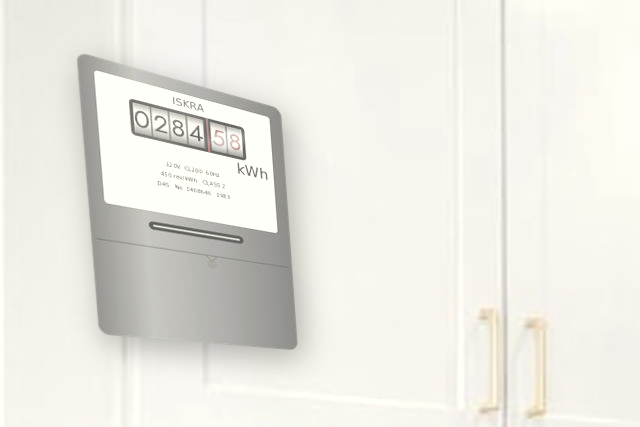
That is value=284.58 unit=kWh
